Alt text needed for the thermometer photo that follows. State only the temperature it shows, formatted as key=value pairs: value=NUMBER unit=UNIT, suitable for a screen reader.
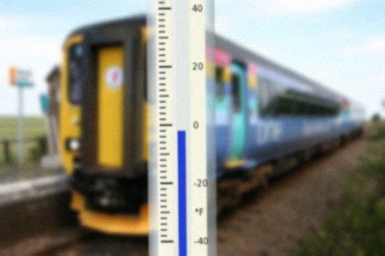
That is value=-2 unit=°F
